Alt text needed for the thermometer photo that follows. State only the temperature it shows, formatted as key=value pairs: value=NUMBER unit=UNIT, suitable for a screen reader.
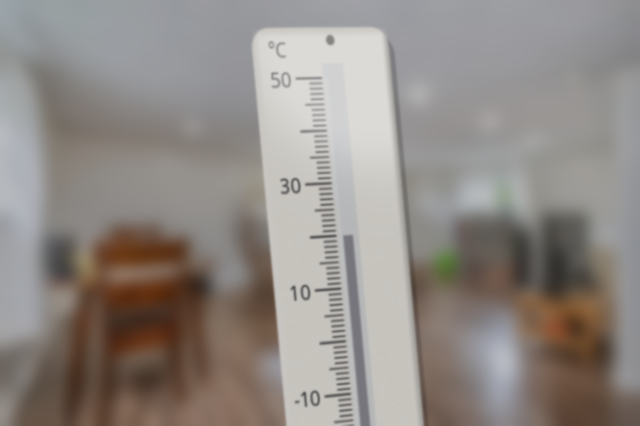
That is value=20 unit=°C
